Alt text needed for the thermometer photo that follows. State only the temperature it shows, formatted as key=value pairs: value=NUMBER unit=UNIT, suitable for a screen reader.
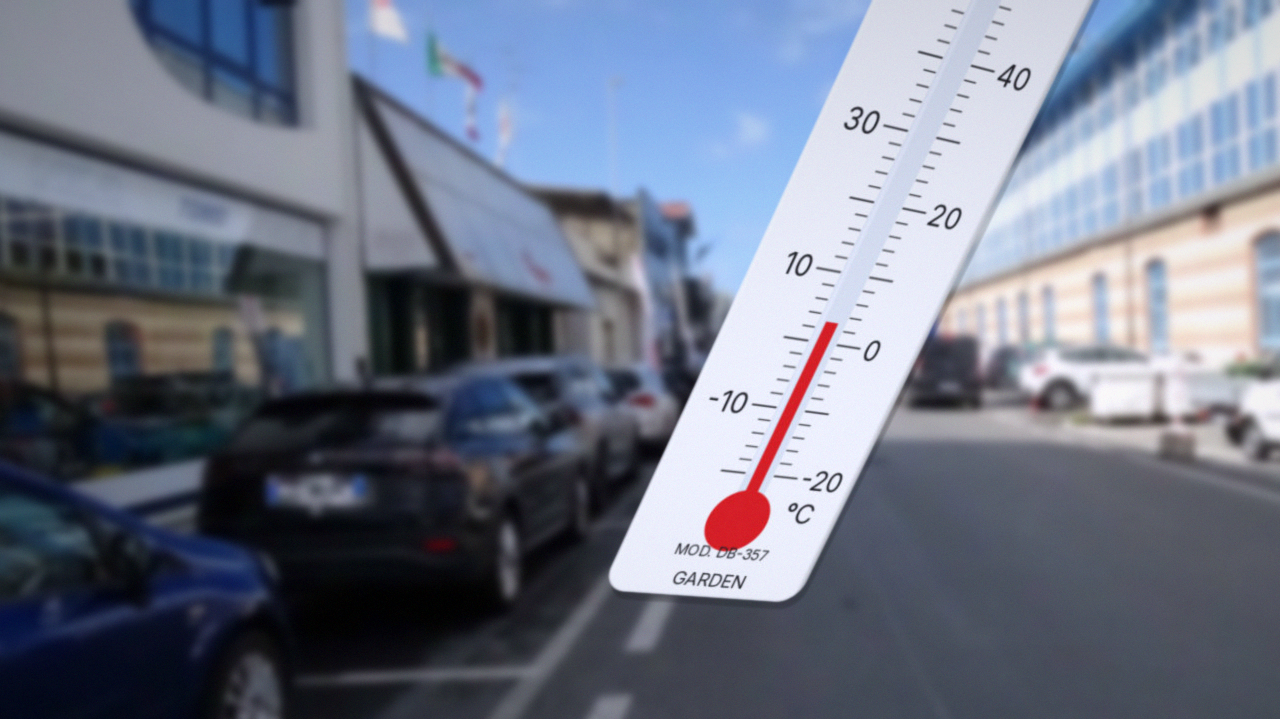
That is value=3 unit=°C
